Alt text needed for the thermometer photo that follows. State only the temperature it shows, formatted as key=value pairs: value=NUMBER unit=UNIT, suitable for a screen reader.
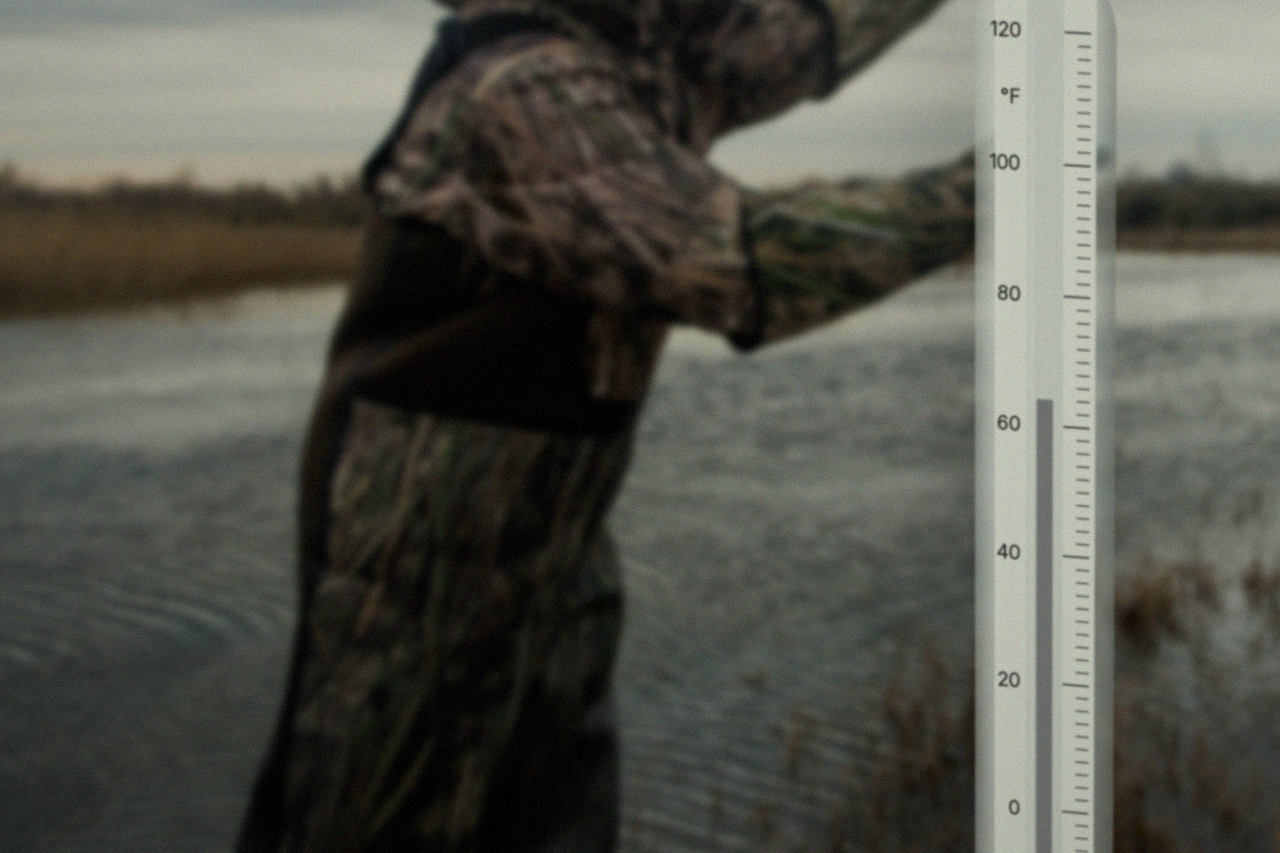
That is value=64 unit=°F
